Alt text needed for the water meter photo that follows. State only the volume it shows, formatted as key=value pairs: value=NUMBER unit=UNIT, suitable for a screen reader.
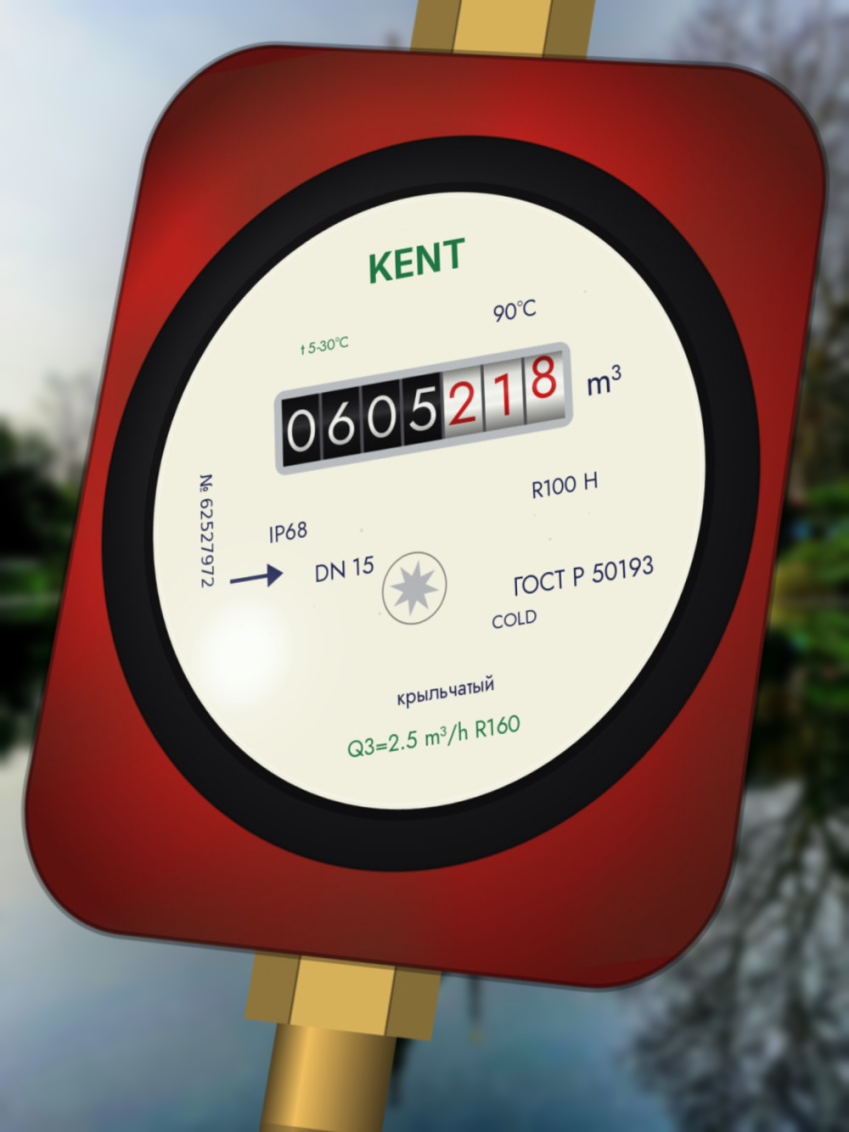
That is value=605.218 unit=m³
